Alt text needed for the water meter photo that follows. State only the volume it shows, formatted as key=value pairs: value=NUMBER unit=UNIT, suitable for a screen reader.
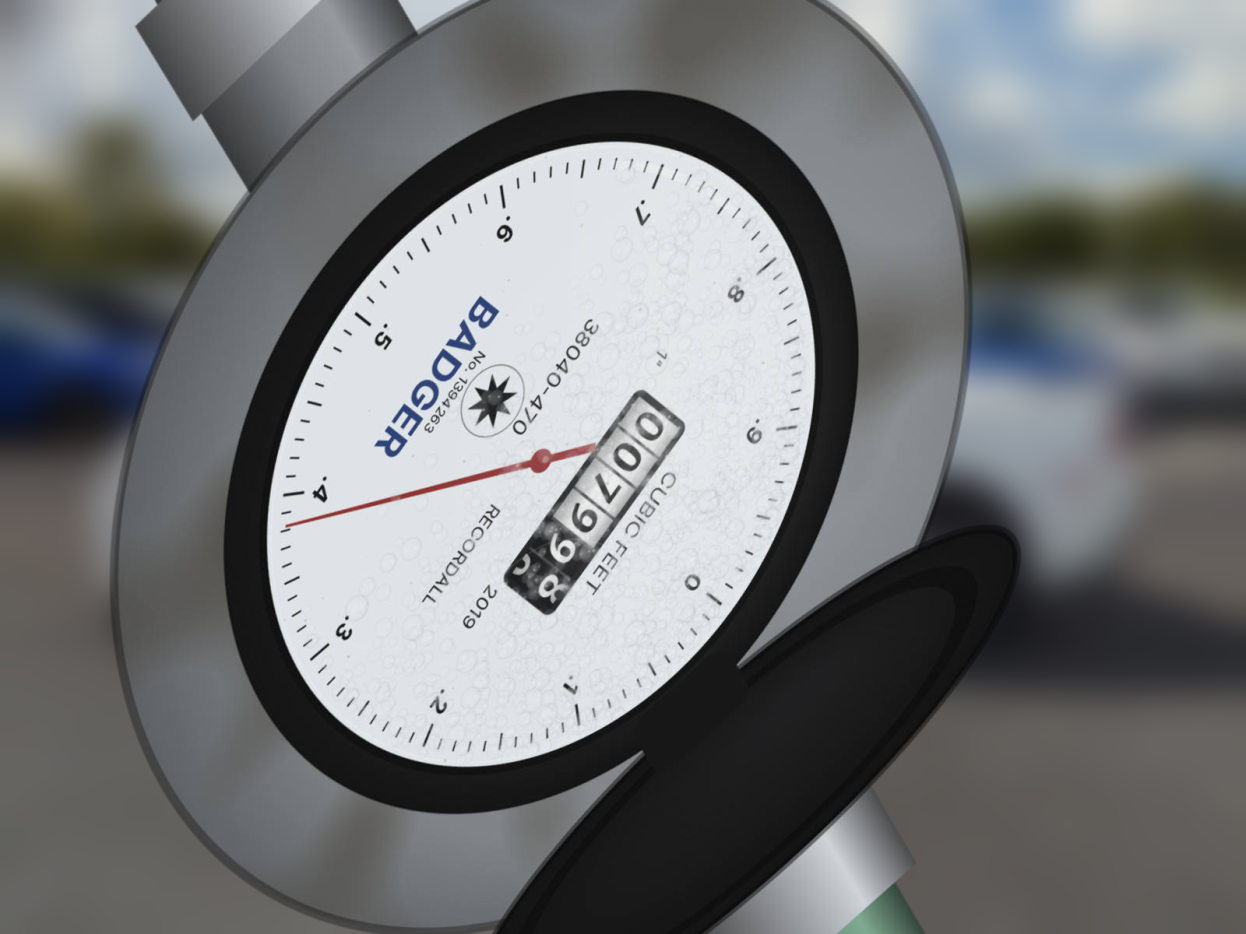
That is value=7998.38 unit=ft³
